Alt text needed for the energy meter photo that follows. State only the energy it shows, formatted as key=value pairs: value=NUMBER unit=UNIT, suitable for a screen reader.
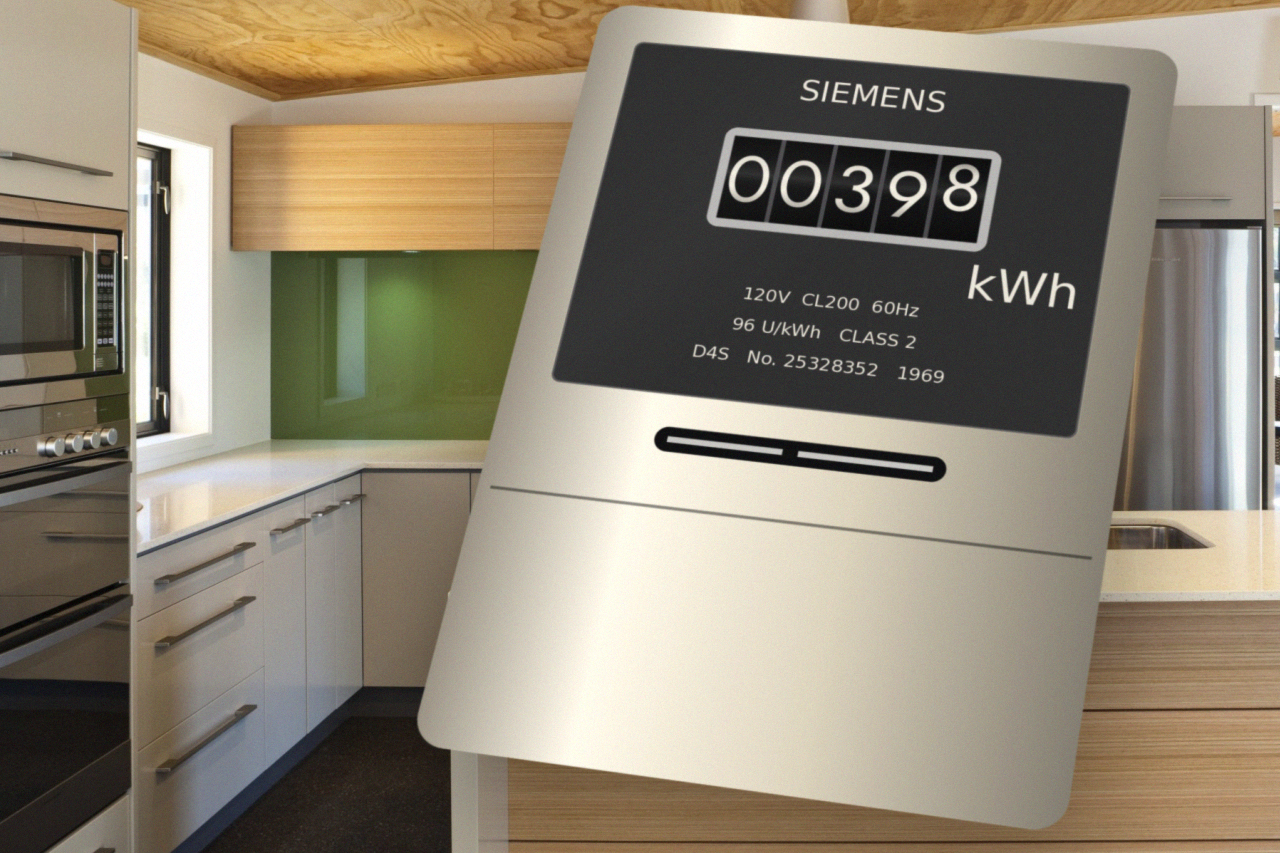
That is value=398 unit=kWh
